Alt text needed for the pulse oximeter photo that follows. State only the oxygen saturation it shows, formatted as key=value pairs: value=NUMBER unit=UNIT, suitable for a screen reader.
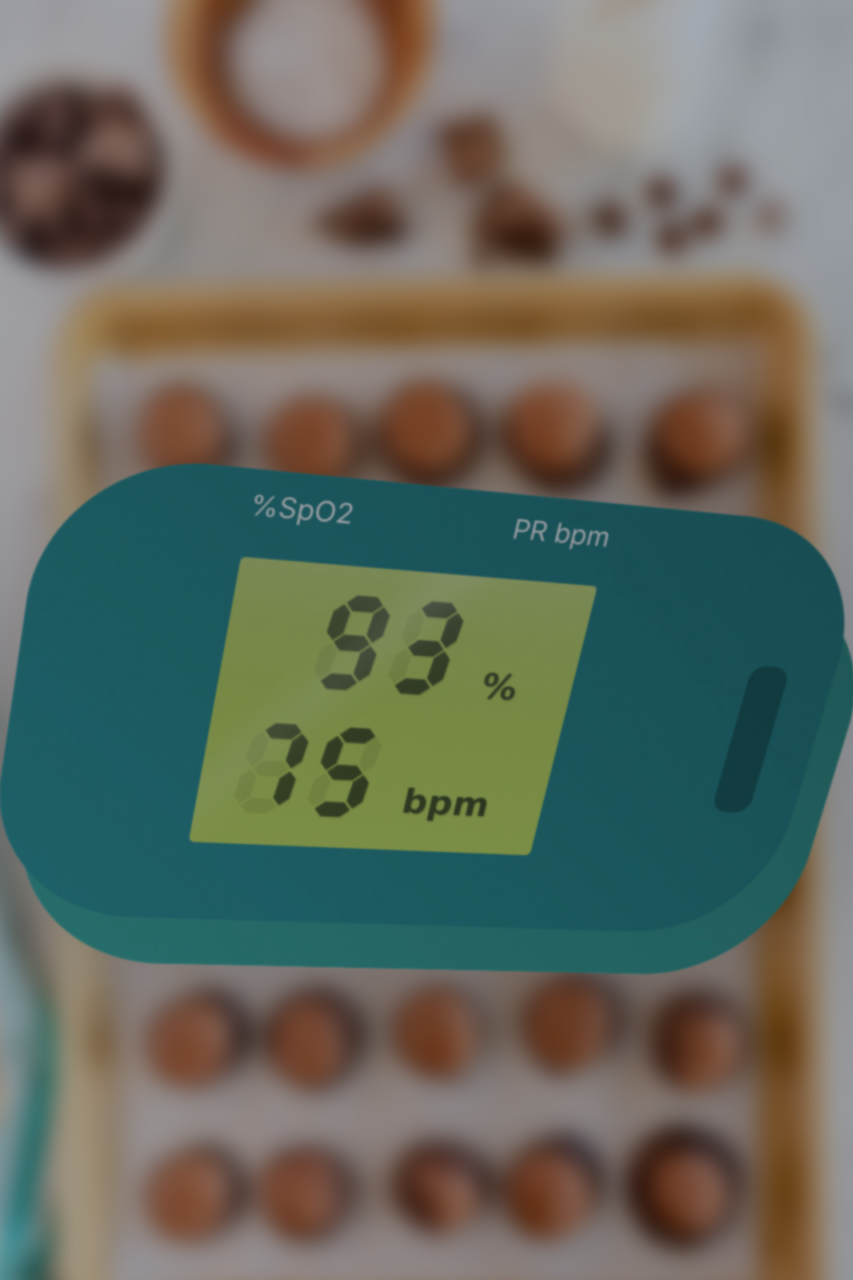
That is value=93 unit=%
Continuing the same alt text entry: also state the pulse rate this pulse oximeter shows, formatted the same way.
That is value=75 unit=bpm
